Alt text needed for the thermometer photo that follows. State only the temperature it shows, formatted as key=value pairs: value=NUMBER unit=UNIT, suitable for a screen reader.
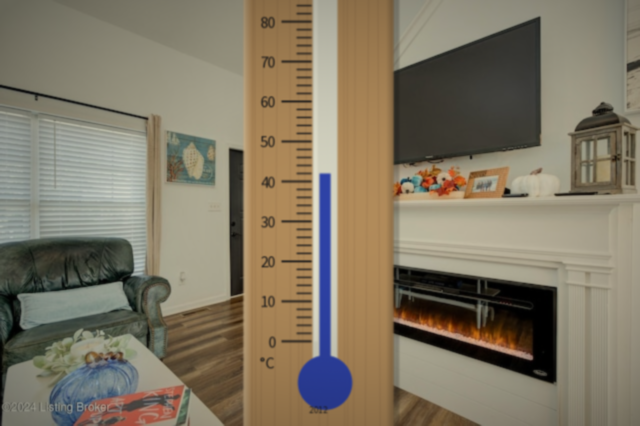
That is value=42 unit=°C
